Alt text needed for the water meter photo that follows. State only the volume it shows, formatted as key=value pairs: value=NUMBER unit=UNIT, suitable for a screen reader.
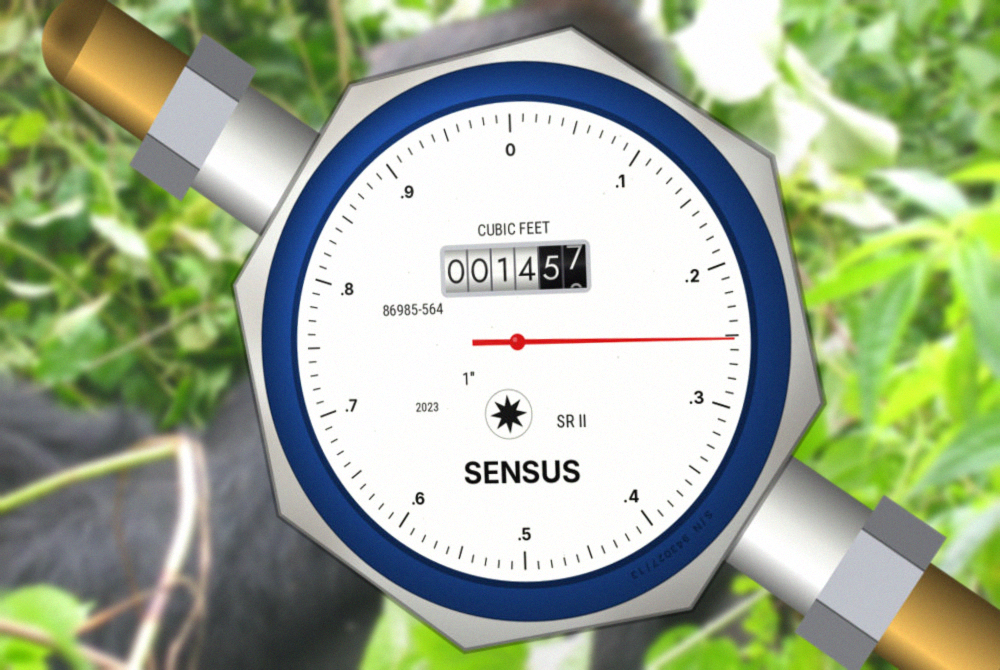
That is value=1457.25 unit=ft³
